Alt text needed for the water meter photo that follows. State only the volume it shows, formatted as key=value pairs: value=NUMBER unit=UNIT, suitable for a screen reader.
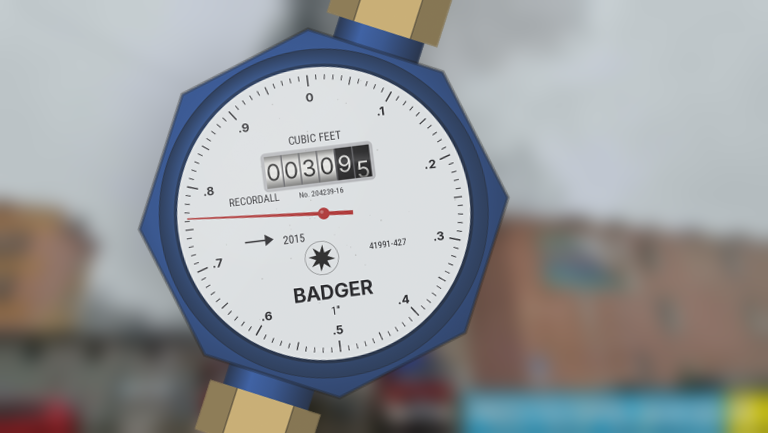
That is value=3094.76 unit=ft³
